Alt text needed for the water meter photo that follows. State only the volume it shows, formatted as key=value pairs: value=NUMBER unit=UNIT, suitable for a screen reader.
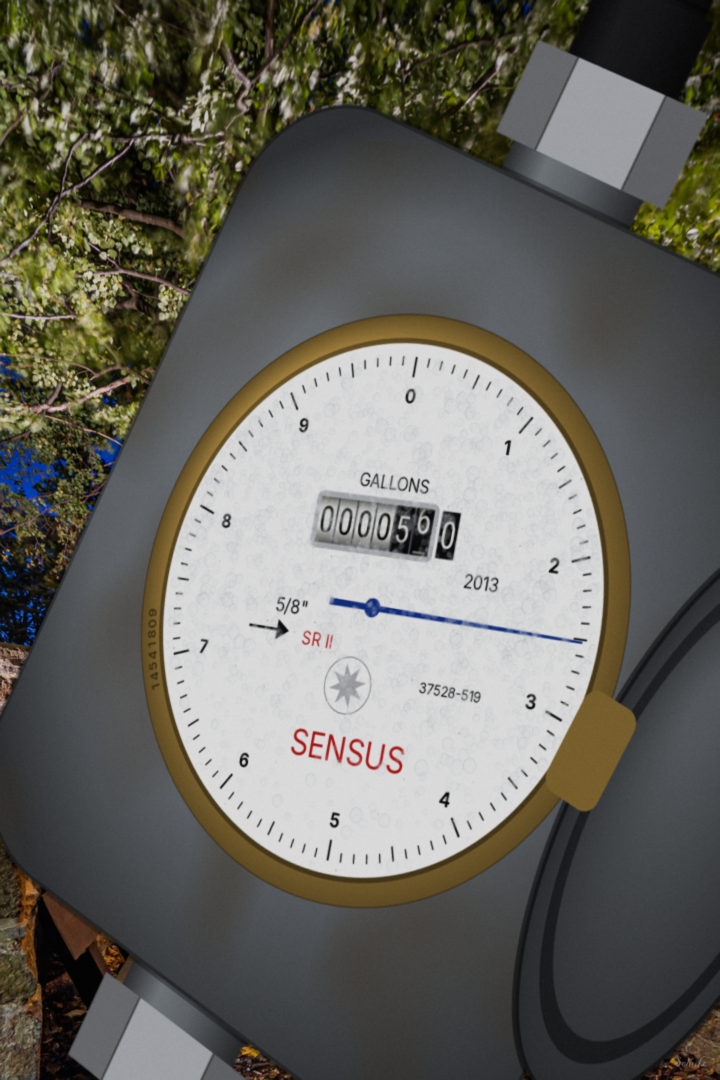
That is value=562.5 unit=gal
